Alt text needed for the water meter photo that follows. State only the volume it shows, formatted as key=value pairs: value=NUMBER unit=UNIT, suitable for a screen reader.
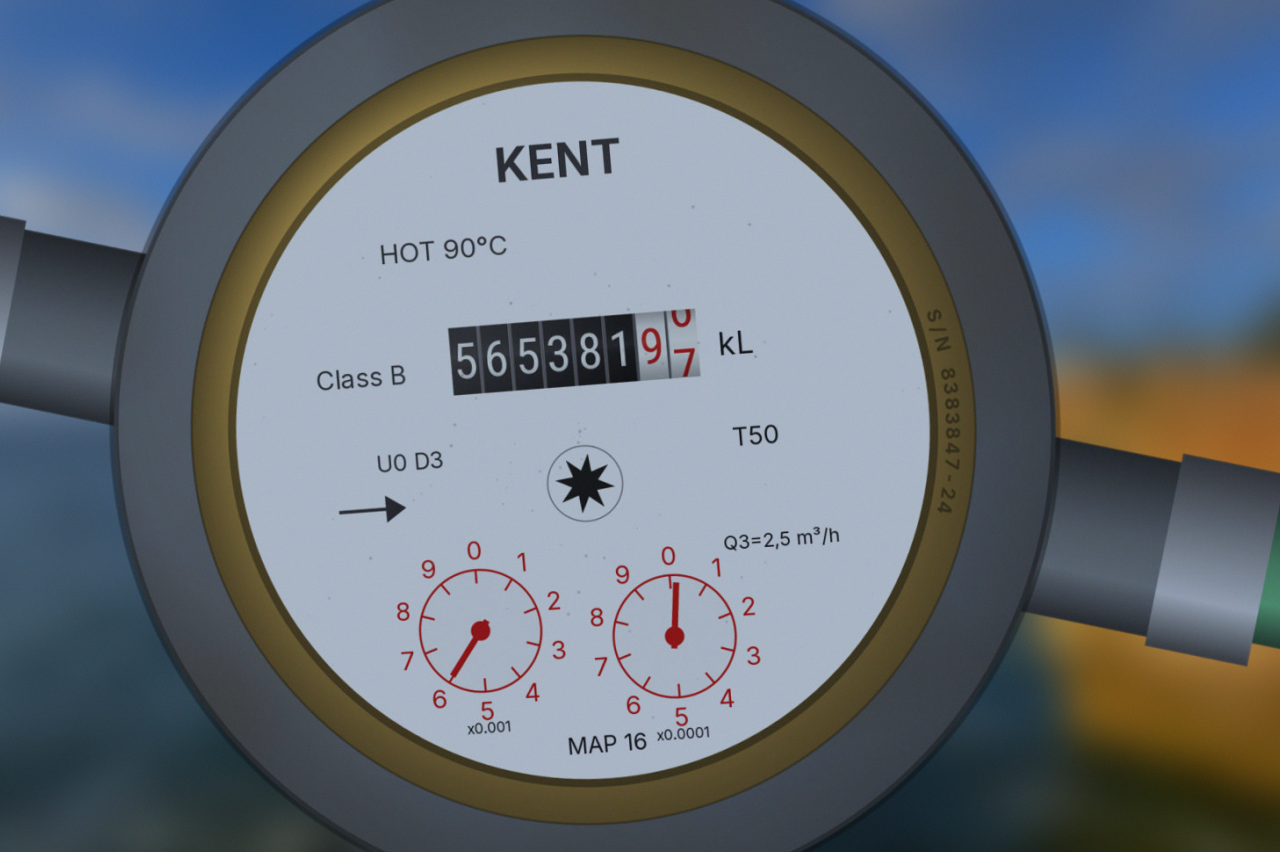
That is value=565381.9660 unit=kL
